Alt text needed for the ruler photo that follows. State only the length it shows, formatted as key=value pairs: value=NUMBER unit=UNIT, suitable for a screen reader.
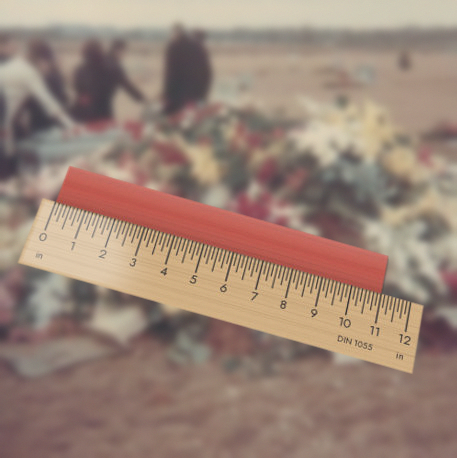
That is value=11 unit=in
